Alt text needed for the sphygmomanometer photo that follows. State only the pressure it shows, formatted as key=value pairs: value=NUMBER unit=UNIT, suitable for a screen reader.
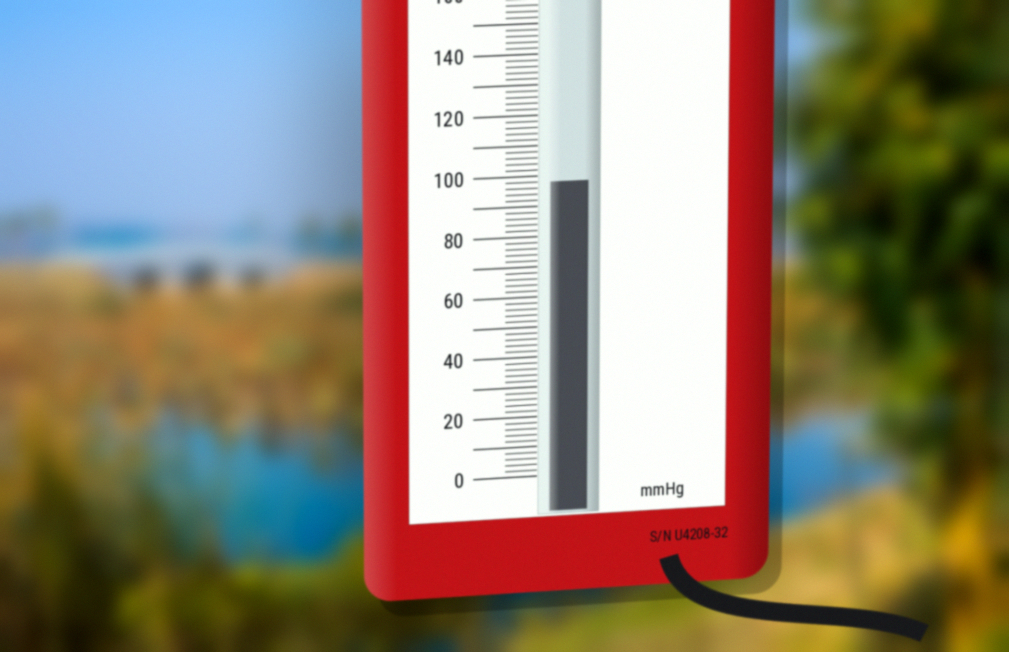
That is value=98 unit=mmHg
